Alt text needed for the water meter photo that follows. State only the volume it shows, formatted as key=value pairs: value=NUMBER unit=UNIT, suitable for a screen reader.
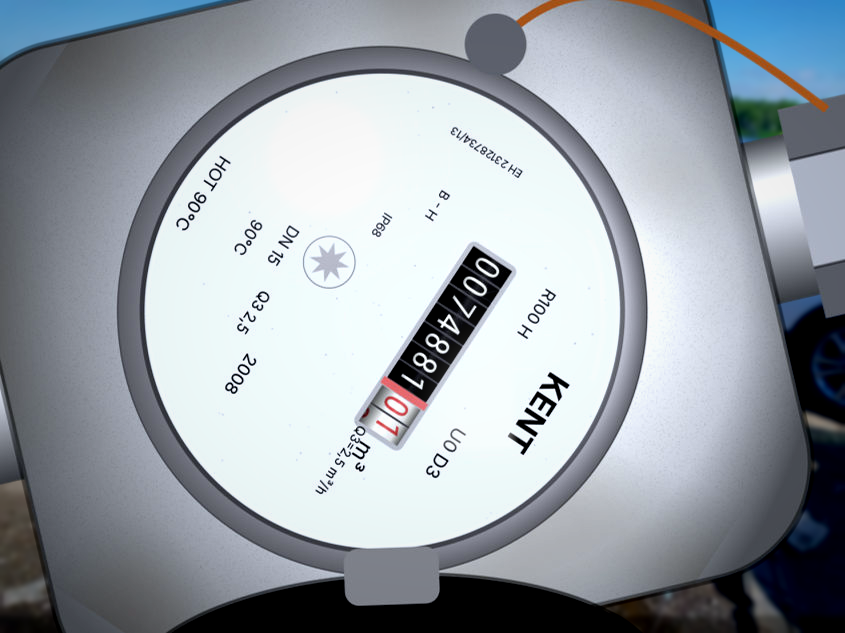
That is value=74881.01 unit=m³
